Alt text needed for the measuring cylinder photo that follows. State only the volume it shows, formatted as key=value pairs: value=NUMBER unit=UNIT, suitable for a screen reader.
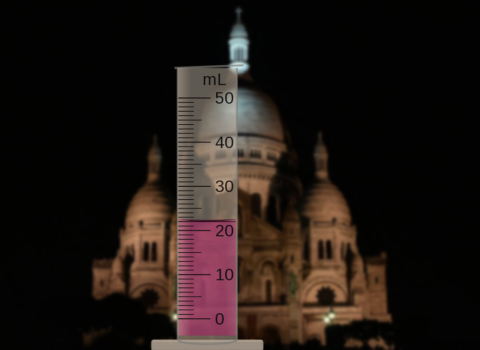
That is value=22 unit=mL
